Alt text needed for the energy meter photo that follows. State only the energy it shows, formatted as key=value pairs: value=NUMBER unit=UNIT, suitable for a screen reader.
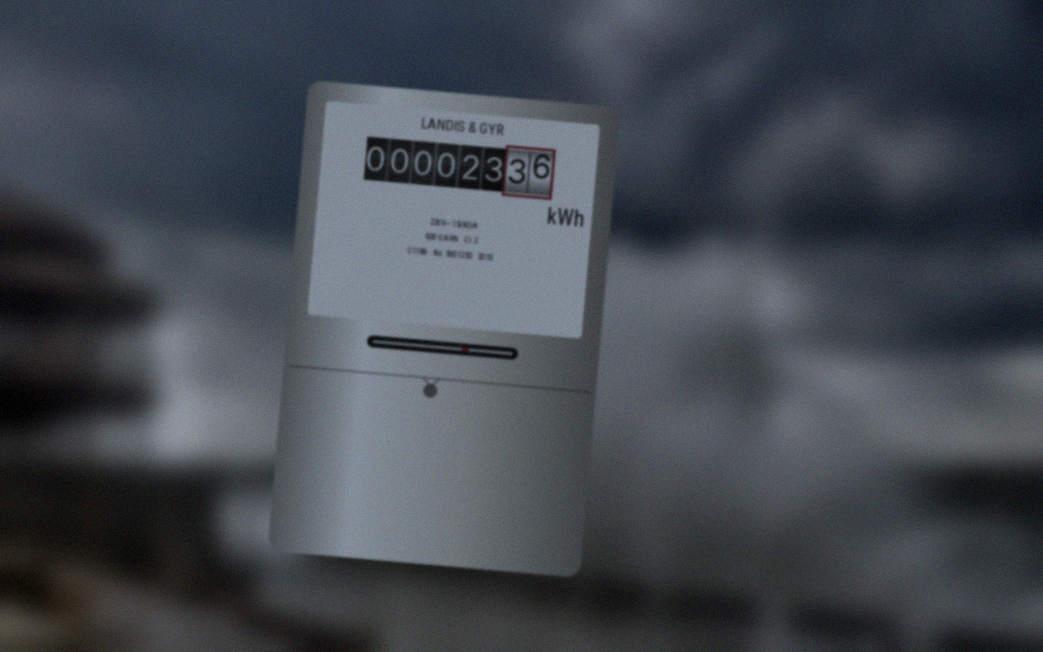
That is value=23.36 unit=kWh
